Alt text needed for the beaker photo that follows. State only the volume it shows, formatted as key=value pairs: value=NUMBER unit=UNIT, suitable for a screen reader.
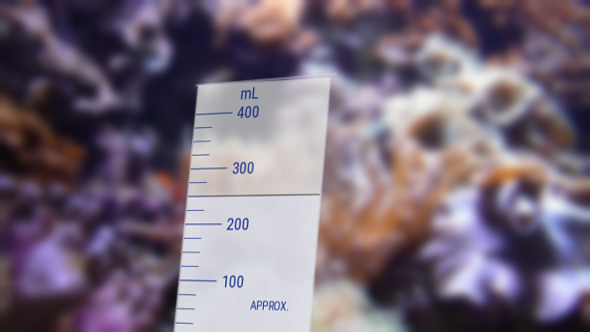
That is value=250 unit=mL
